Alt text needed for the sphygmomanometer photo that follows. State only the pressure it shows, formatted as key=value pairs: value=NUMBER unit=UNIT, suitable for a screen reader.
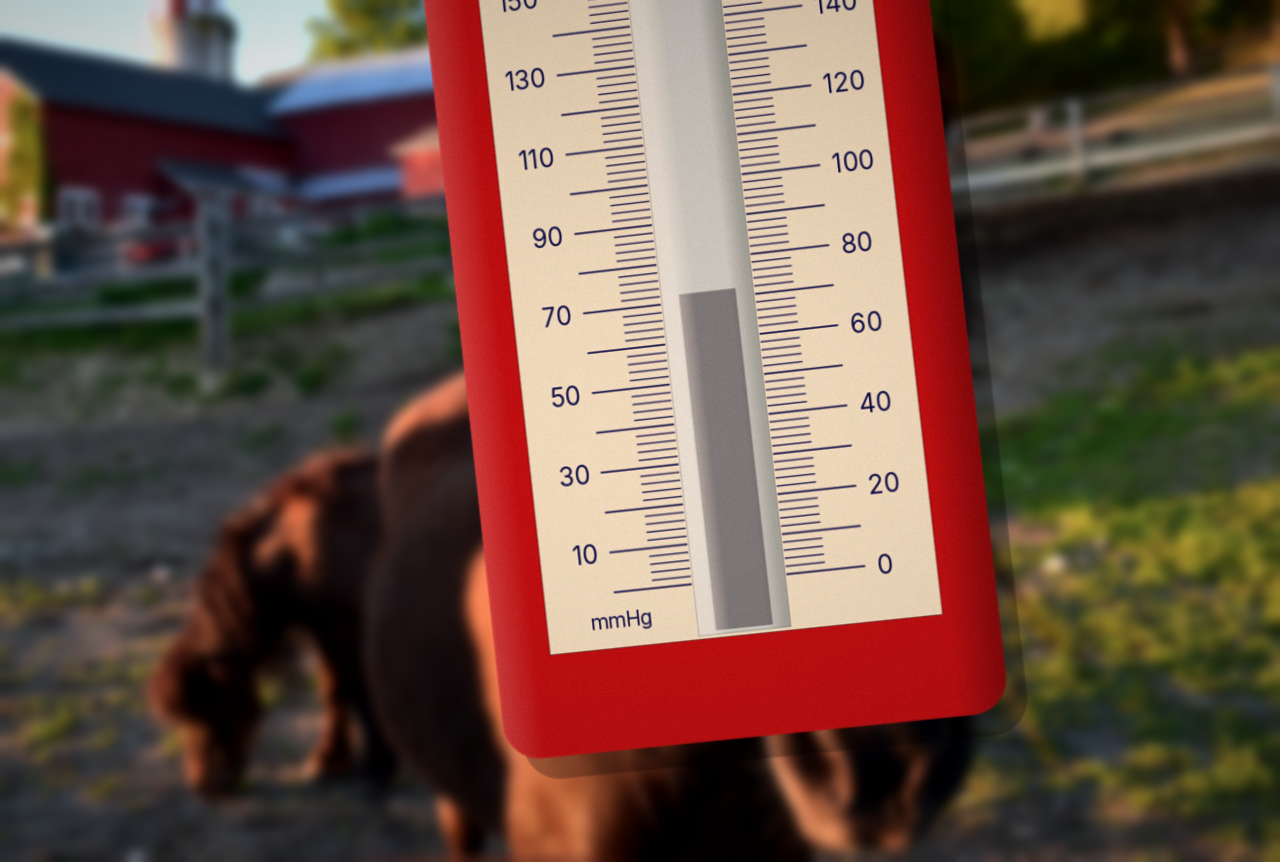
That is value=72 unit=mmHg
